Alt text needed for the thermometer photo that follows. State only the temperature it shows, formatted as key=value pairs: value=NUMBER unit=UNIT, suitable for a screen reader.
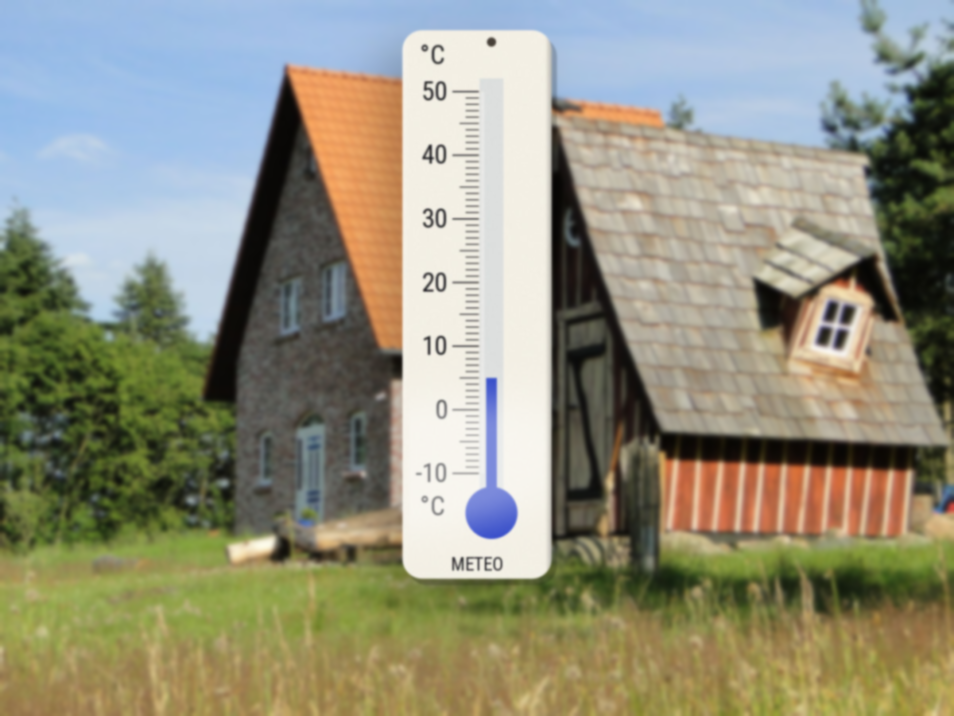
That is value=5 unit=°C
